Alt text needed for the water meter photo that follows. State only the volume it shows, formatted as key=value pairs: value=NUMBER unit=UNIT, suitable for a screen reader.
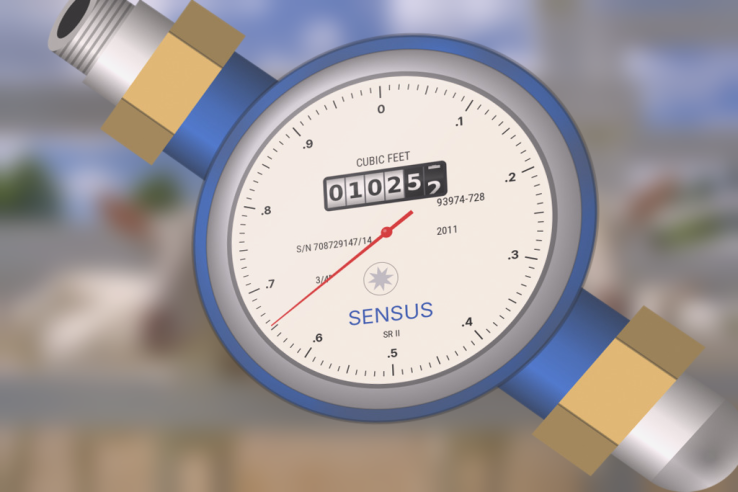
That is value=10251.65 unit=ft³
